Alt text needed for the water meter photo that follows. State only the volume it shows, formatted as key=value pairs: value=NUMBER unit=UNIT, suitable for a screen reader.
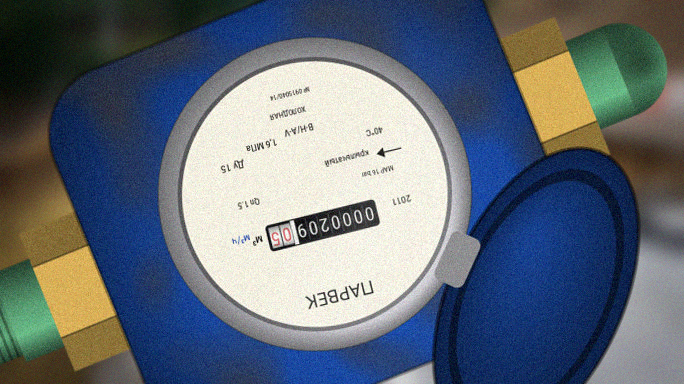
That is value=209.05 unit=m³
